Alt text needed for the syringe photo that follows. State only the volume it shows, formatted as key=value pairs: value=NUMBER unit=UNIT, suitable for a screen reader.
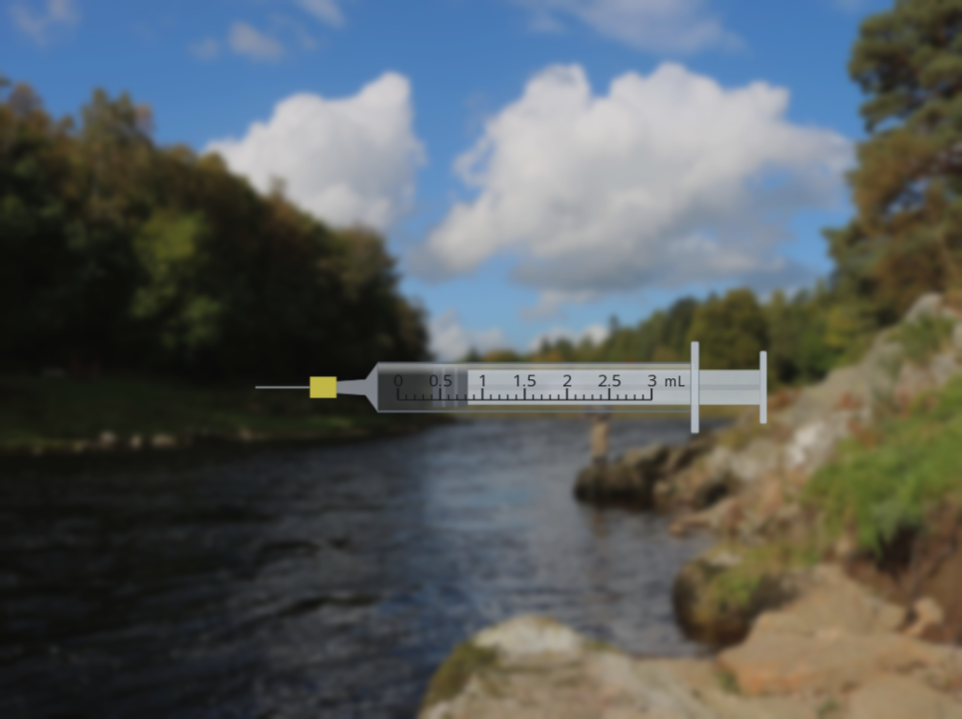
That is value=0.4 unit=mL
